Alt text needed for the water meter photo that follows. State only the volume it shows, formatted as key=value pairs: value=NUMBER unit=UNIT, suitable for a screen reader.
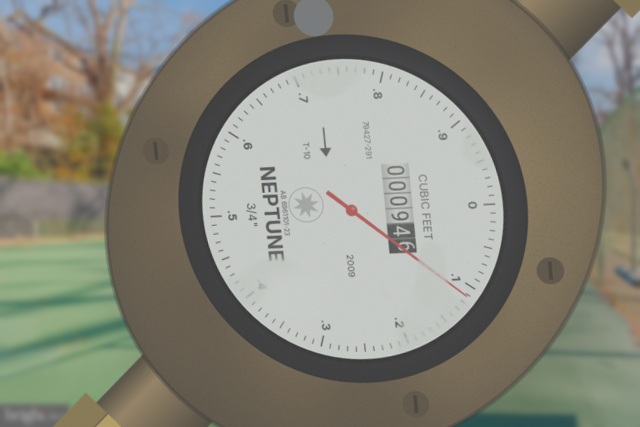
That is value=946.11 unit=ft³
